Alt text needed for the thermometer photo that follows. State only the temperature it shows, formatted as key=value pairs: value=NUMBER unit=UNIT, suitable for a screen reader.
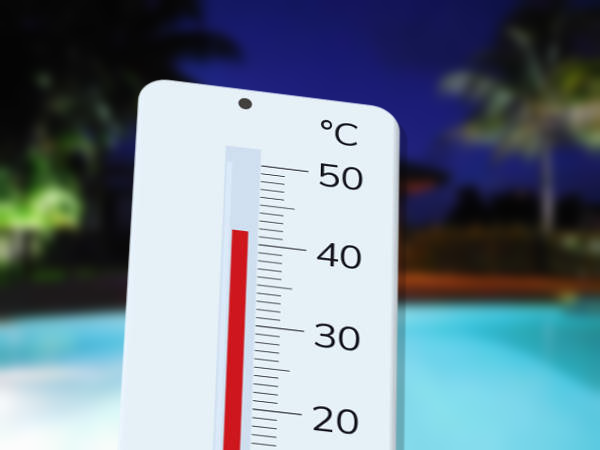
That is value=41.5 unit=°C
